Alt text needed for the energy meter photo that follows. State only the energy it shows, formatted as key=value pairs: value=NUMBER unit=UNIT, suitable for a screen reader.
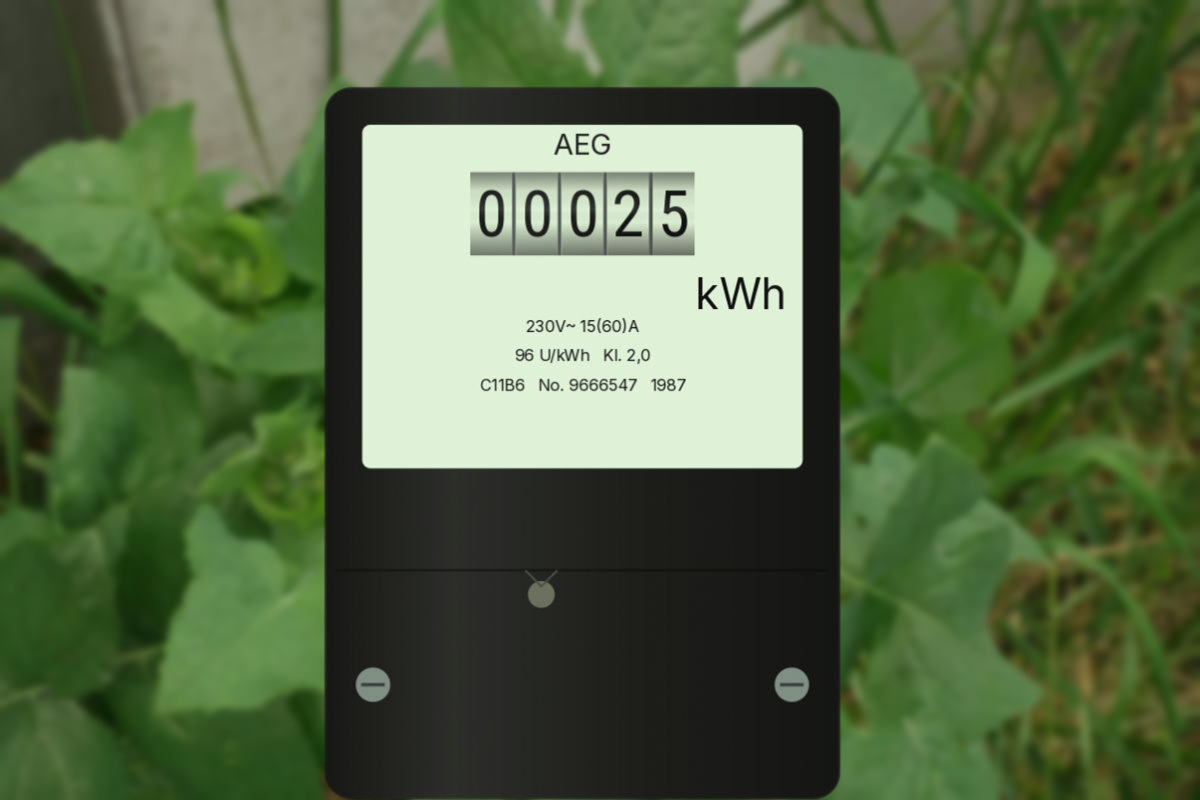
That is value=25 unit=kWh
